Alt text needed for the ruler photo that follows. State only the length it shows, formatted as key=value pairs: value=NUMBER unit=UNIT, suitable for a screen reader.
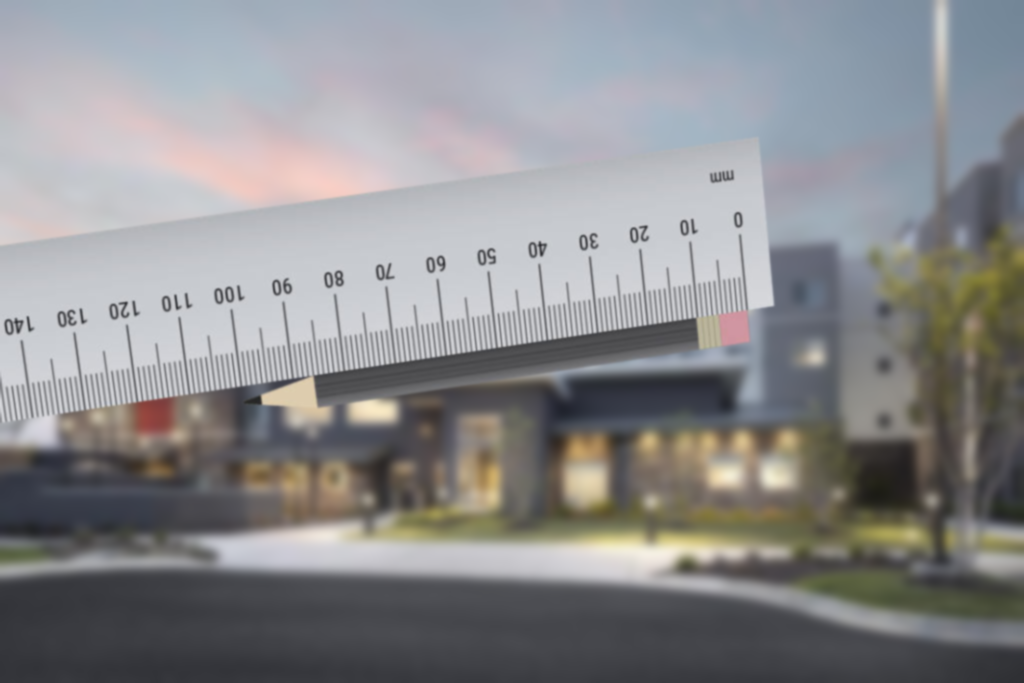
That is value=100 unit=mm
